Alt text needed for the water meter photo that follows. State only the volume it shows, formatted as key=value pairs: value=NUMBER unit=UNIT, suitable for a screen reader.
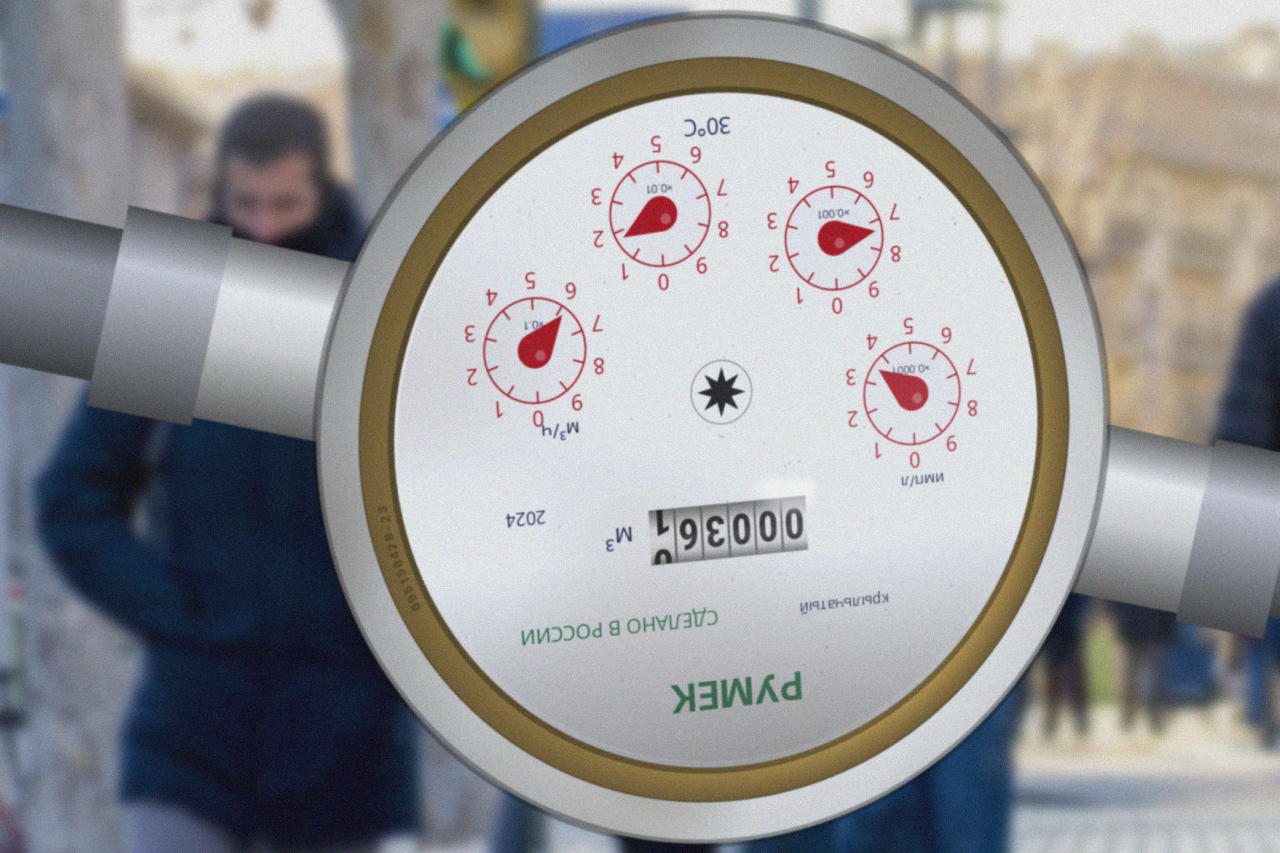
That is value=360.6173 unit=m³
